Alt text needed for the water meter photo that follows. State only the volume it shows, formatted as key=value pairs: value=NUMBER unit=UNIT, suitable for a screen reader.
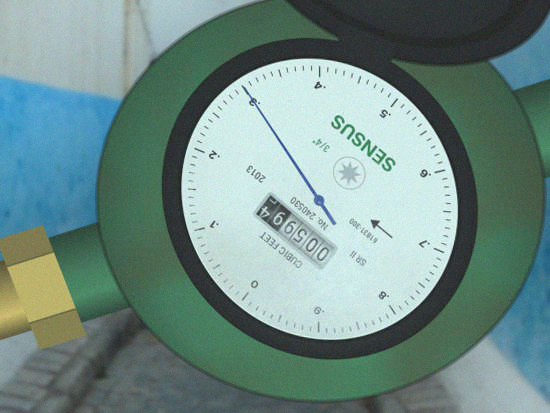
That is value=5994.30 unit=ft³
